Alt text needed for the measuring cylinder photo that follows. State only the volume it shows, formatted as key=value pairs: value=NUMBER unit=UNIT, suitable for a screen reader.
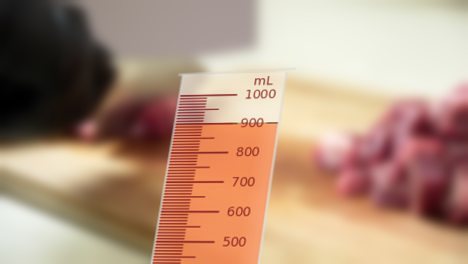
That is value=900 unit=mL
